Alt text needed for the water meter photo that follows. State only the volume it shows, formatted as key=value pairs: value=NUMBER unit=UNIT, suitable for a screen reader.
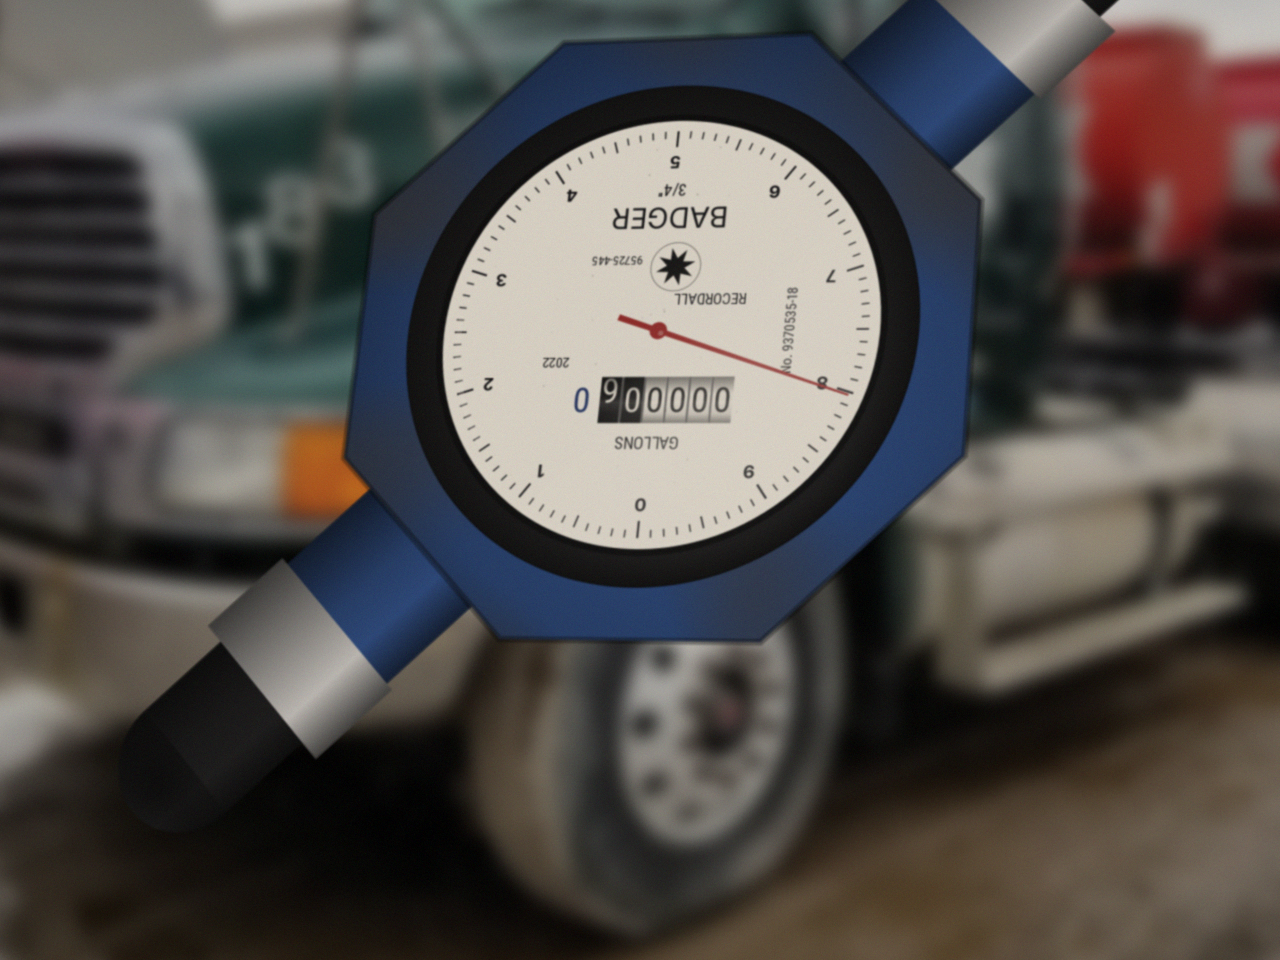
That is value=58.0 unit=gal
